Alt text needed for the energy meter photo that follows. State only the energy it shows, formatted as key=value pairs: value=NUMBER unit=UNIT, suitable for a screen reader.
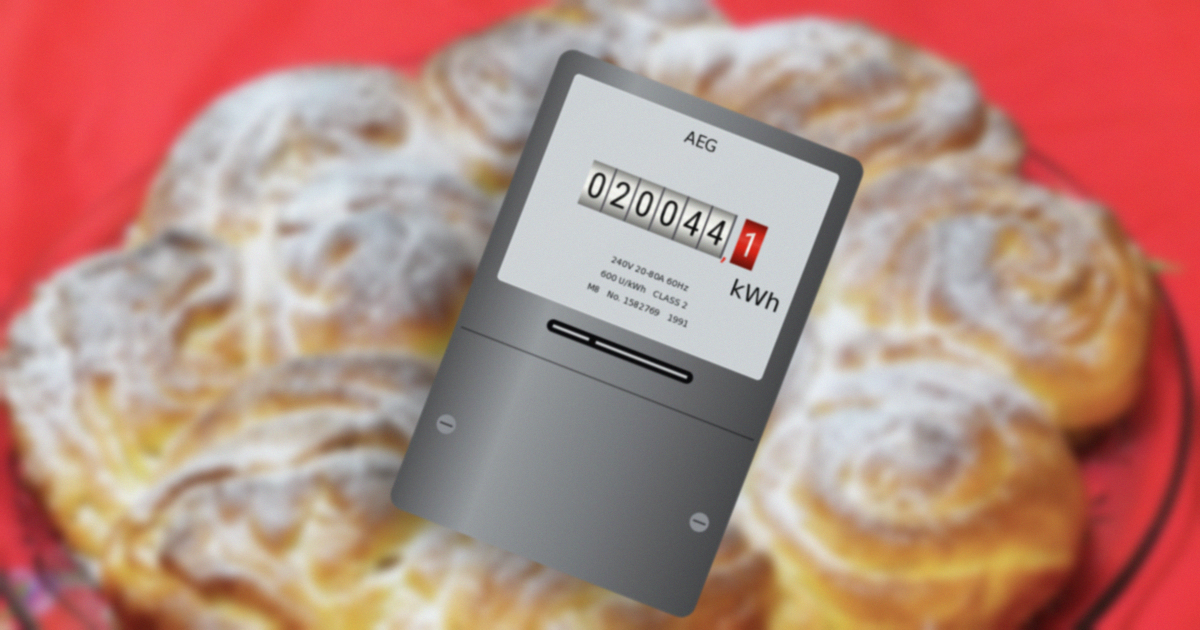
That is value=20044.1 unit=kWh
